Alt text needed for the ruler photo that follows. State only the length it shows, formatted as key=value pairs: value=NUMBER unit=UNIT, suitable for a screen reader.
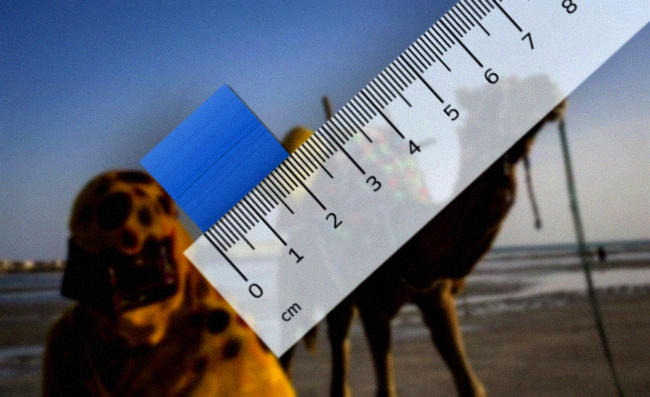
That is value=2.2 unit=cm
